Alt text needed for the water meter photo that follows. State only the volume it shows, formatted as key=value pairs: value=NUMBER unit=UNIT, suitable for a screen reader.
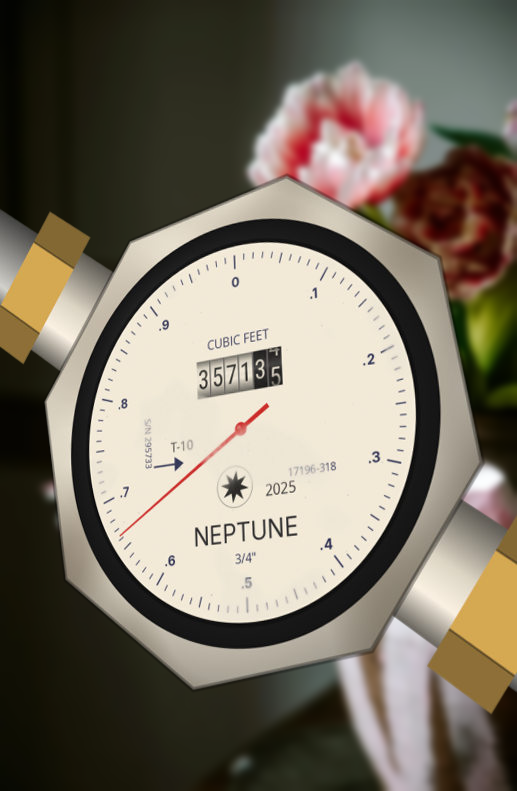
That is value=357134.66 unit=ft³
